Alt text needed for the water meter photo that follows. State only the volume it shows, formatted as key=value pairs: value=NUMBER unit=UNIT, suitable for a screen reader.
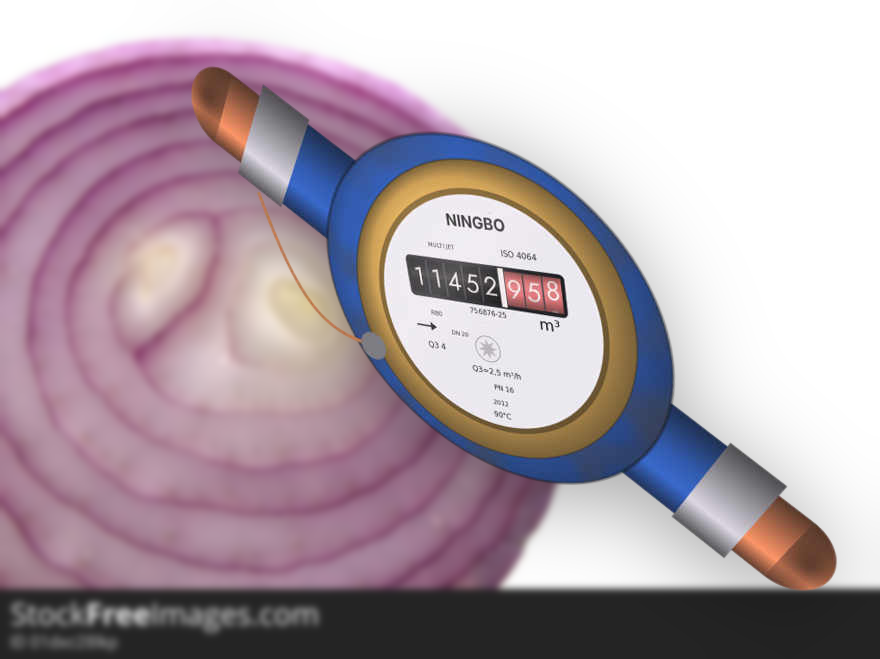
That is value=11452.958 unit=m³
